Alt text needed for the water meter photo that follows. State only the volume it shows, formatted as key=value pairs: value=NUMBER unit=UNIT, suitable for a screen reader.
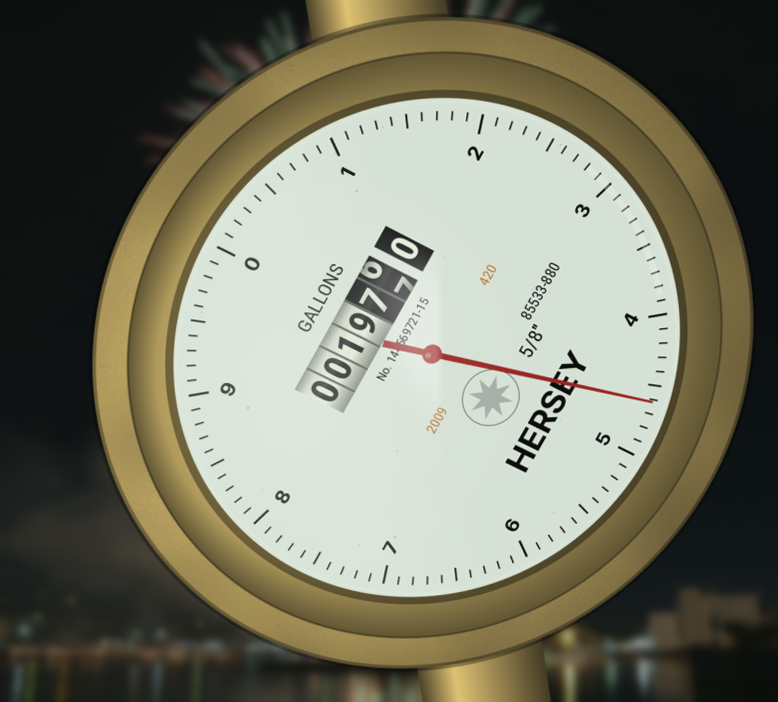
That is value=19764.6 unit=gal
